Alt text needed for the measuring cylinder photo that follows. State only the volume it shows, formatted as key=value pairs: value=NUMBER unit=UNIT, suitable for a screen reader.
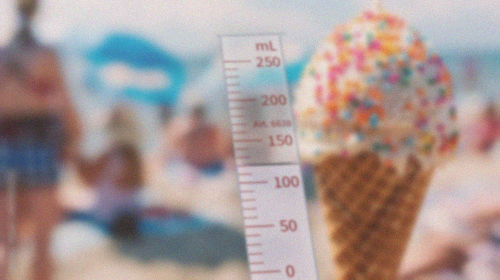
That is value=120 unit=mL
